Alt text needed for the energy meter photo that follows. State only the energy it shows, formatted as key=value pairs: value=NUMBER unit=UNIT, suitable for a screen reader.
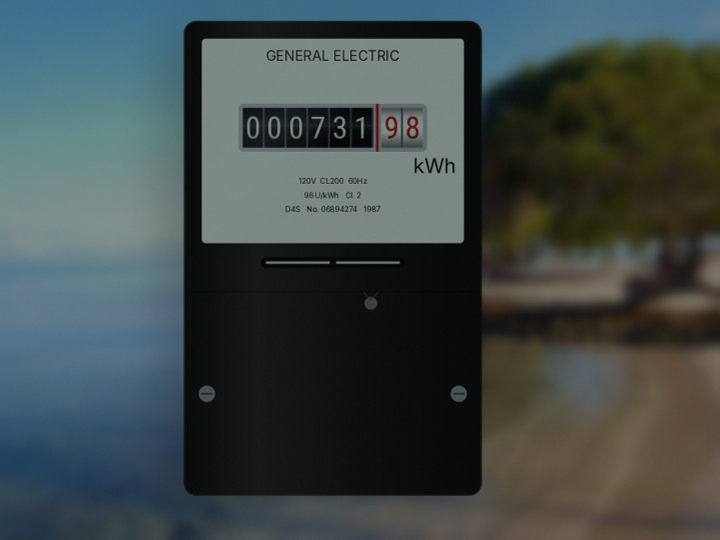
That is value=731.98 unit=kWh
